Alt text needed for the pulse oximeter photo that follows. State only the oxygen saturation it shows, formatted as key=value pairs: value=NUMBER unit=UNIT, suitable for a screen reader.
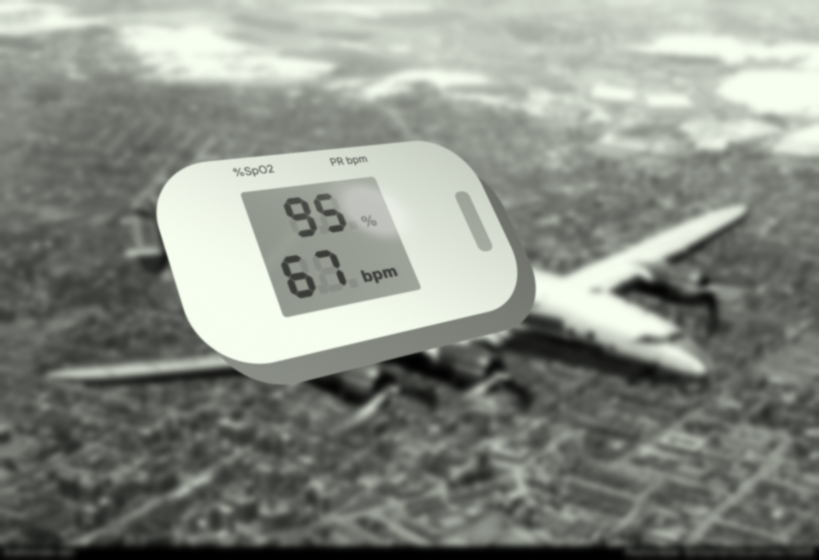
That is value=95 unit=%
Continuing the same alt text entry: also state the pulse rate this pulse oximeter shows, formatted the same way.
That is value=67 unit=bpm
